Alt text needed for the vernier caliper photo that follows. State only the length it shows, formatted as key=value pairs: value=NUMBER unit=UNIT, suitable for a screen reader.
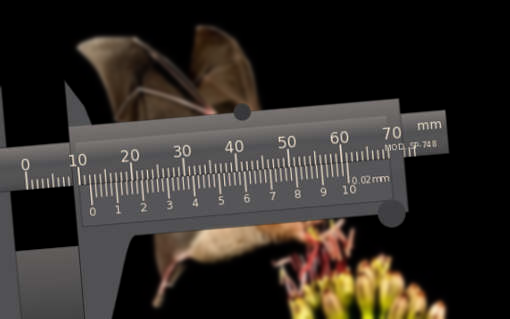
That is value=12.0 unit=mm
